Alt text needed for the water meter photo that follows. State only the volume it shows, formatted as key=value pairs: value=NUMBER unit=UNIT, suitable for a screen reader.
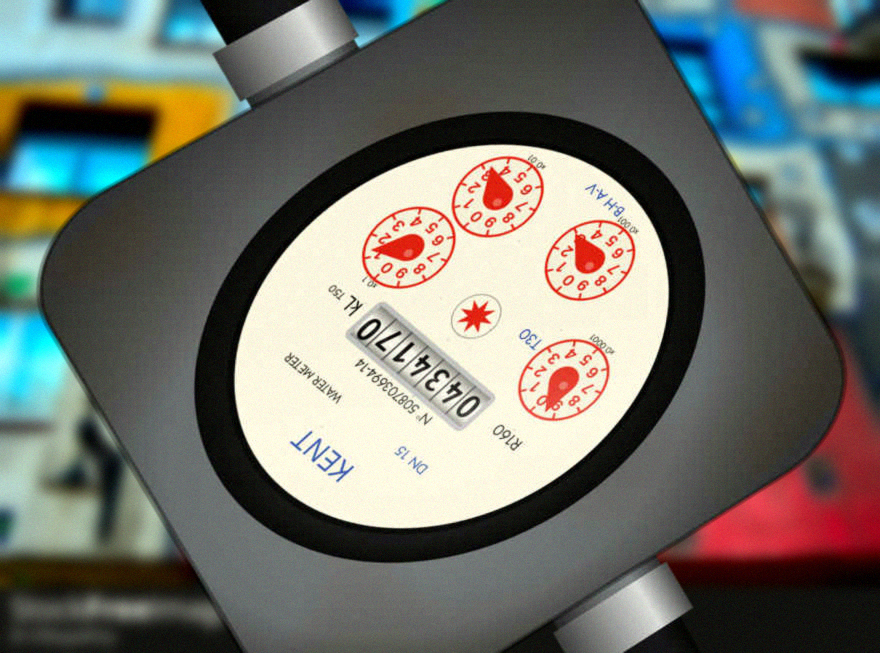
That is value=434170.1329 unit=kL
